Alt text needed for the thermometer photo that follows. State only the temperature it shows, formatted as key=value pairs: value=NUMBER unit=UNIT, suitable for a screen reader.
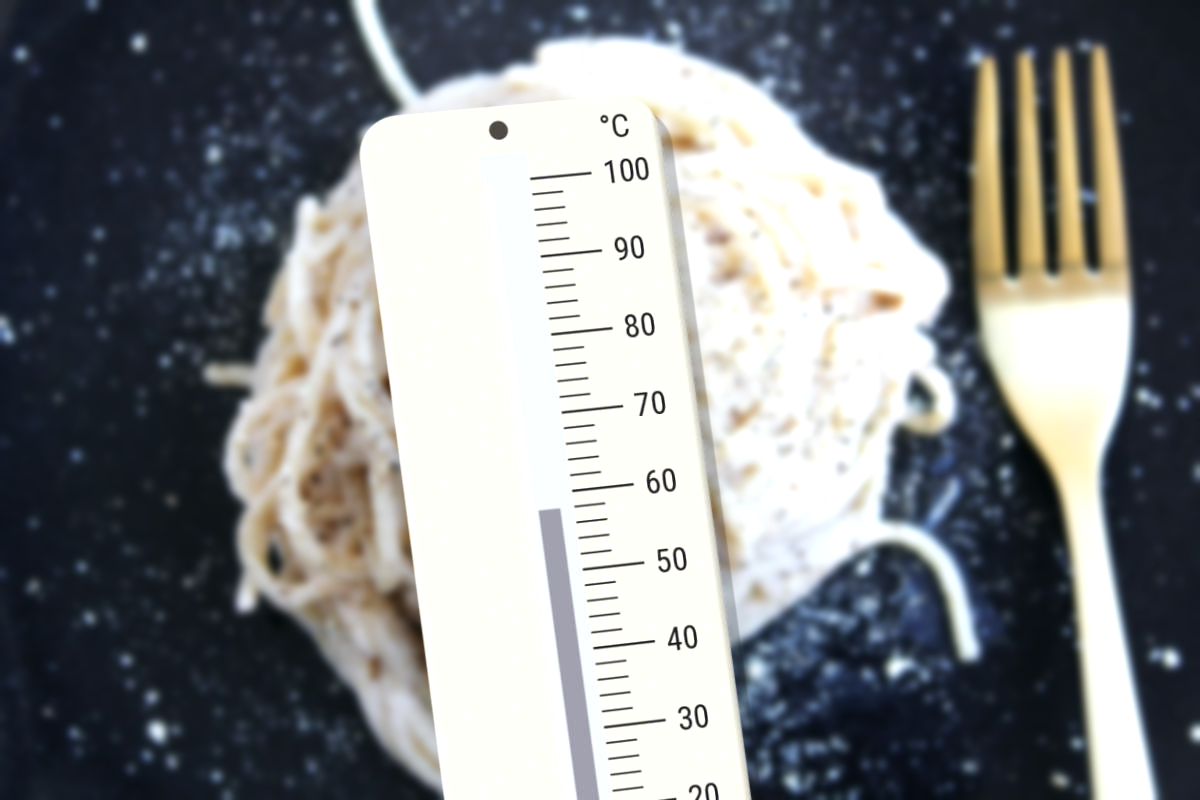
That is value=58 unit=°C
